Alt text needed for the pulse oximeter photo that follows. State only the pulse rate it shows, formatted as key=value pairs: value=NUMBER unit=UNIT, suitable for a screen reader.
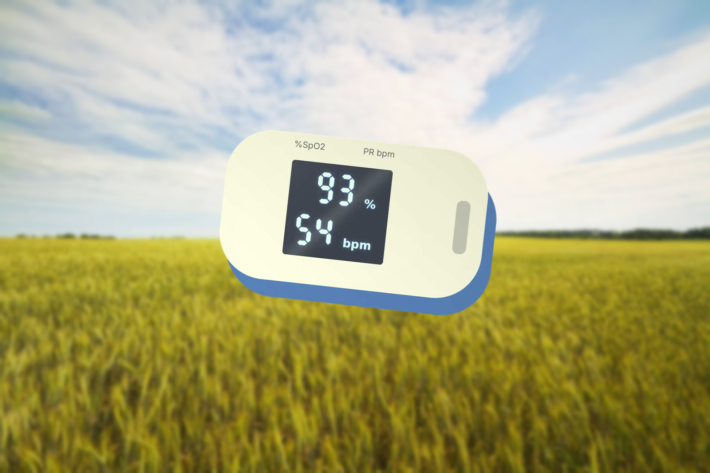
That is value=54 unit=bpm
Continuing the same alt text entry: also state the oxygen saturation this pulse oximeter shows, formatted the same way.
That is value=93 unit=%
